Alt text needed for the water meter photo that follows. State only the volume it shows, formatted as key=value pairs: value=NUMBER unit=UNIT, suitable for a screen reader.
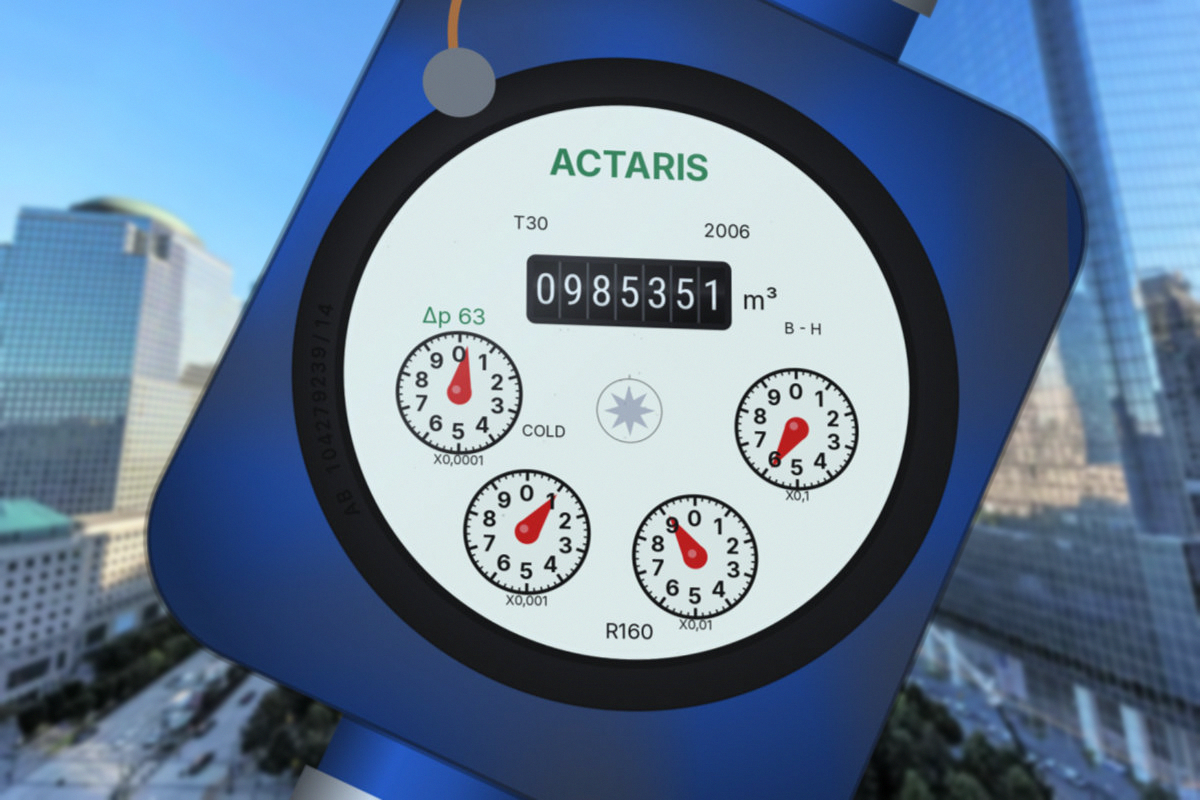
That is value=985351.5910 unit=m³
